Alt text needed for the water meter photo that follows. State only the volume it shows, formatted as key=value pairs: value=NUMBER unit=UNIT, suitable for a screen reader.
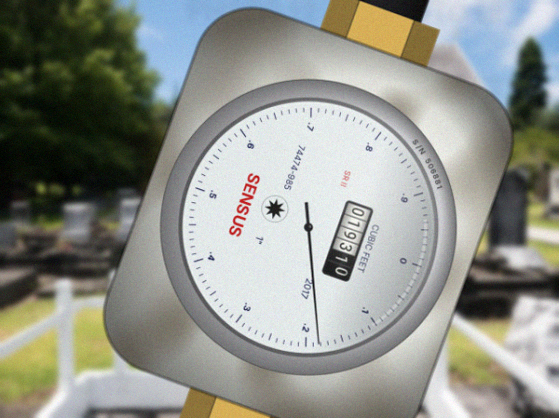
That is value=19310.18 unit=ft³
